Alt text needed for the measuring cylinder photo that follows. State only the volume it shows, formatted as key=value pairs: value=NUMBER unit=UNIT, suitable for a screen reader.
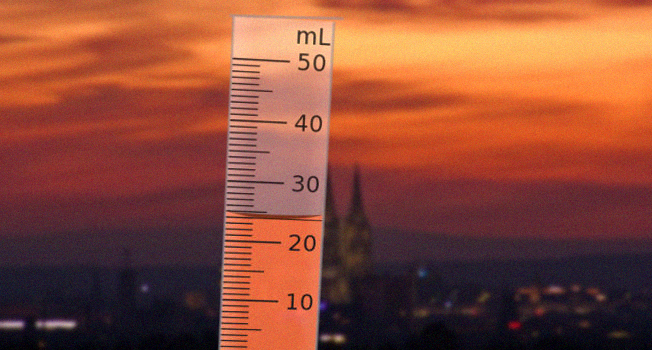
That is value=24 unit=mL
